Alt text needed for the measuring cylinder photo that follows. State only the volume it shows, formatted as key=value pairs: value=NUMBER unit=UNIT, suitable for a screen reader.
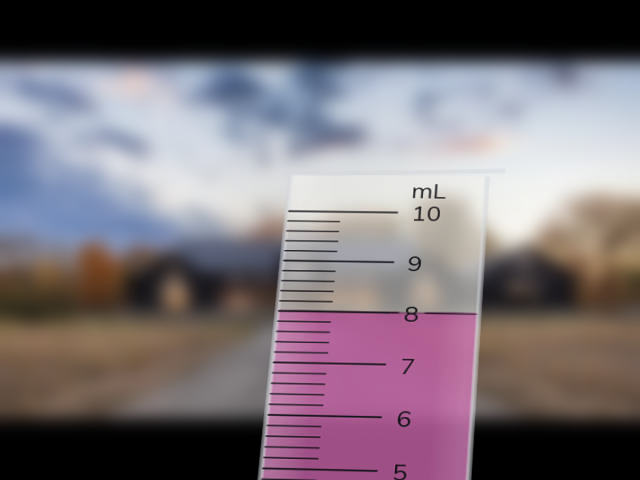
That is value=8 unit=mL
